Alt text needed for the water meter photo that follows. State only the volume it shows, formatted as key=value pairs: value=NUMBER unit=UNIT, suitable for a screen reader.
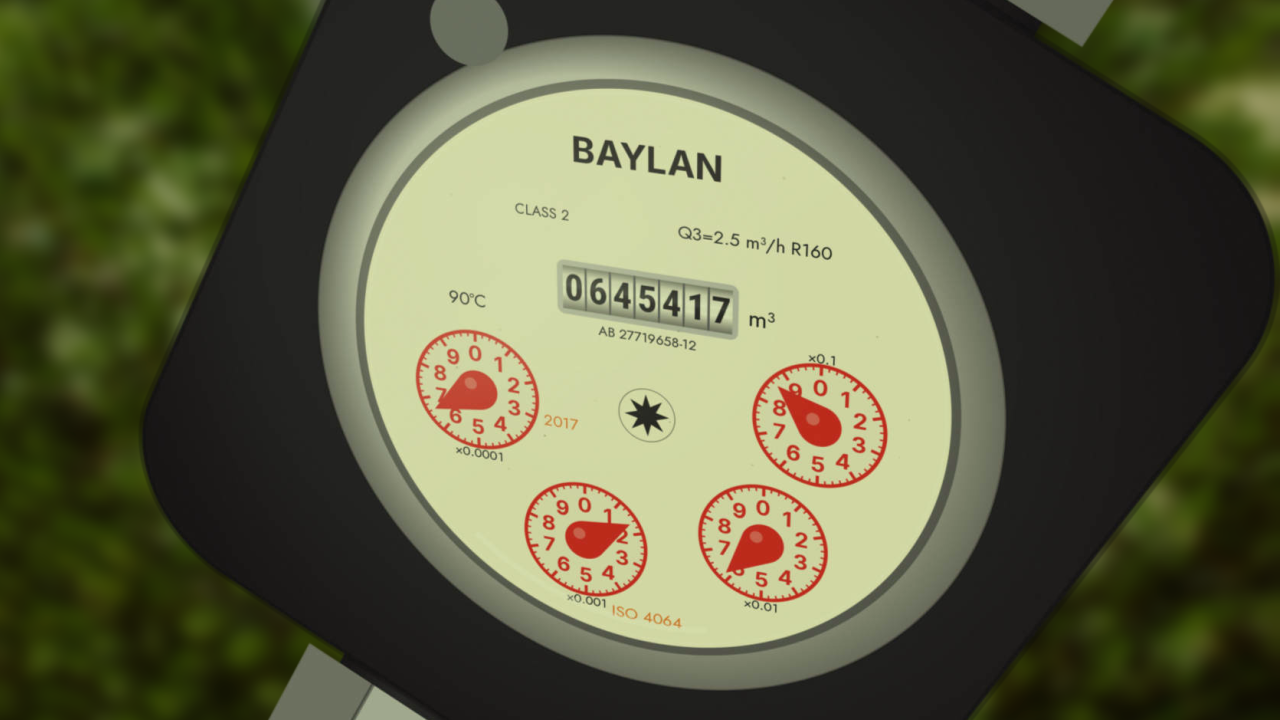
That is value=645417.8616 unit=m³
